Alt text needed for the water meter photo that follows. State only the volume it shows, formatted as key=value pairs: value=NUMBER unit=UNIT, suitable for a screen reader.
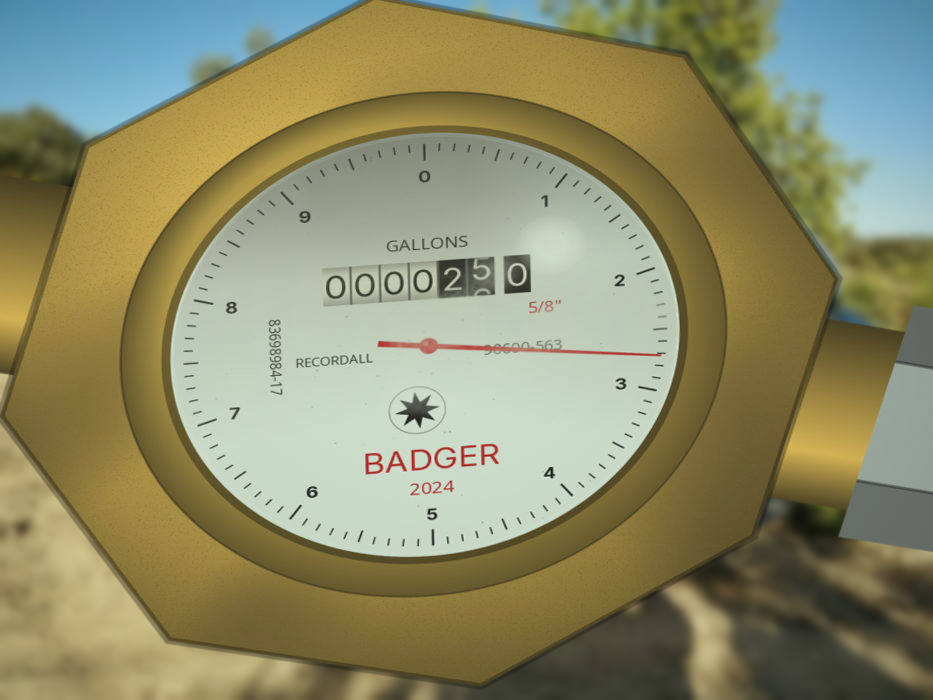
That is value=252.7 unit=gal
